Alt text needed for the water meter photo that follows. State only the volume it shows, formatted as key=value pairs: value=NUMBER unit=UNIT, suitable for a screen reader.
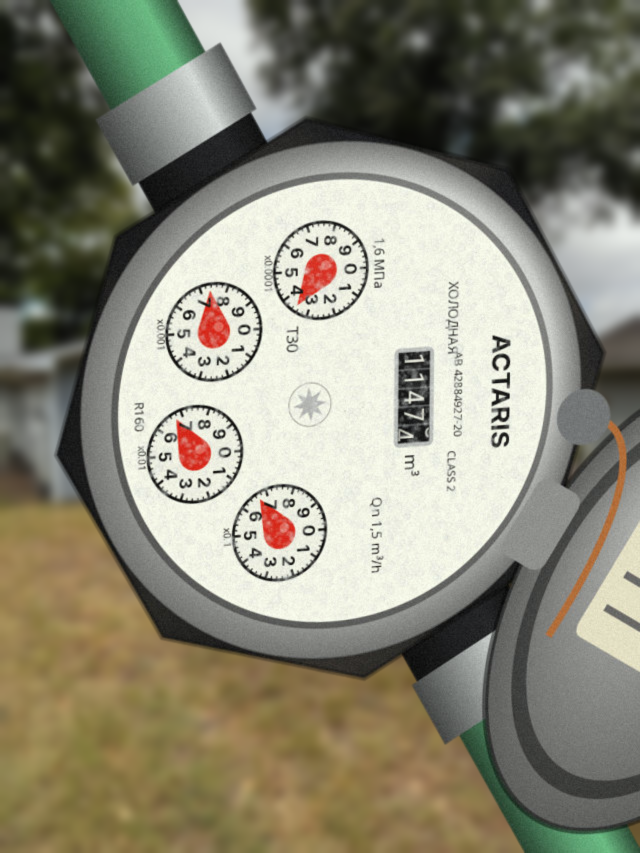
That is value=11473.6673 unit=m³
